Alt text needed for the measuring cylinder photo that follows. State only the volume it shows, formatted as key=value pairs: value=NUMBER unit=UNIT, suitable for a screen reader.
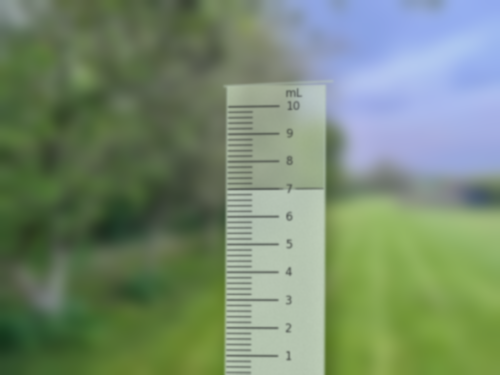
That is value=7 unit=mL
